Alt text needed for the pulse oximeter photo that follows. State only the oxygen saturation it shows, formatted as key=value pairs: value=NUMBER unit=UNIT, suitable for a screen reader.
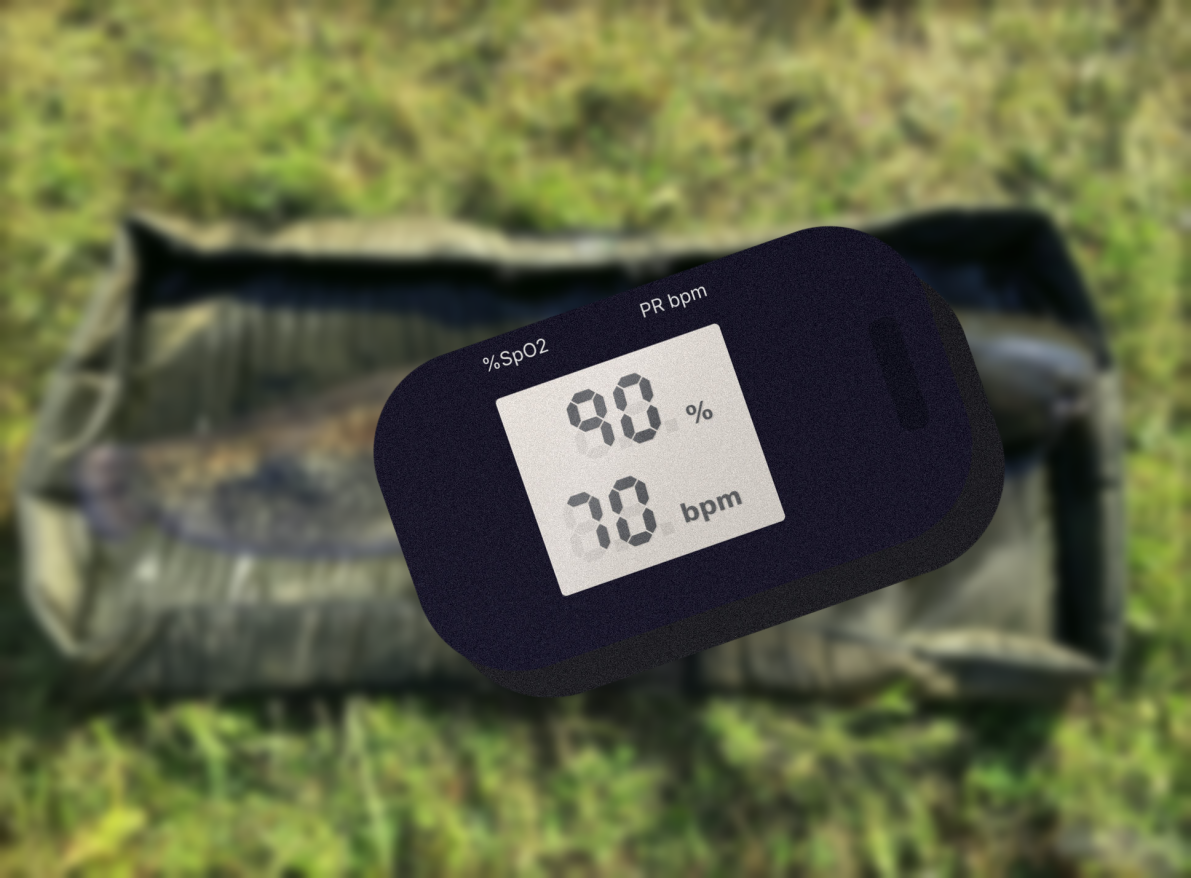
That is value=90 unit=%
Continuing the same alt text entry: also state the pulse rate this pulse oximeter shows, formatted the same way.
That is value=70 unit=bpm
